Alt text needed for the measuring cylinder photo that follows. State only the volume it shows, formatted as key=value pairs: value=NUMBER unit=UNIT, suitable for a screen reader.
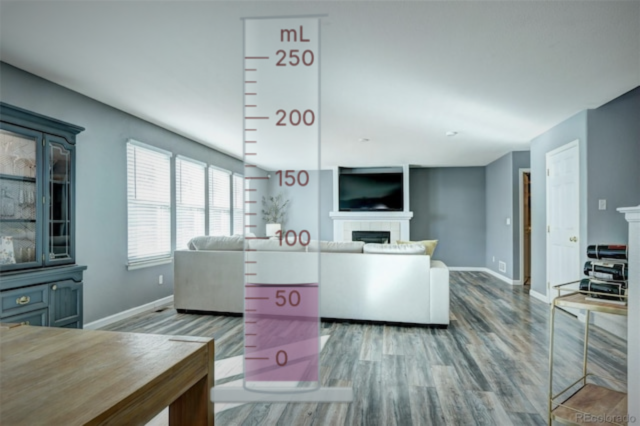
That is value=60 unit=mL
